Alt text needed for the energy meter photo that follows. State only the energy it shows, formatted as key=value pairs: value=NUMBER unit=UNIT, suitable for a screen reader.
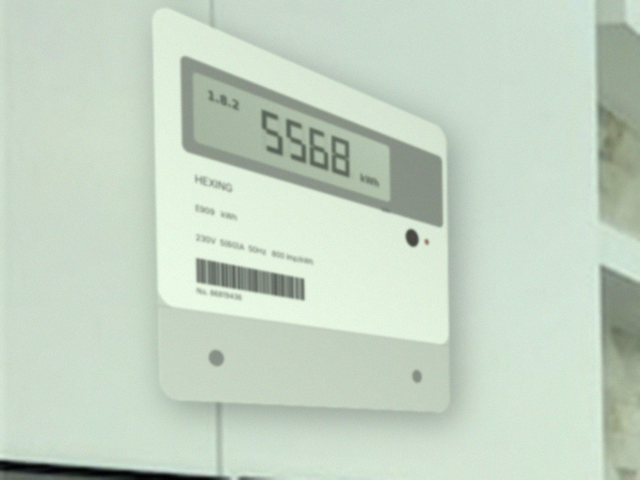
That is value=5568 unit=kWh
